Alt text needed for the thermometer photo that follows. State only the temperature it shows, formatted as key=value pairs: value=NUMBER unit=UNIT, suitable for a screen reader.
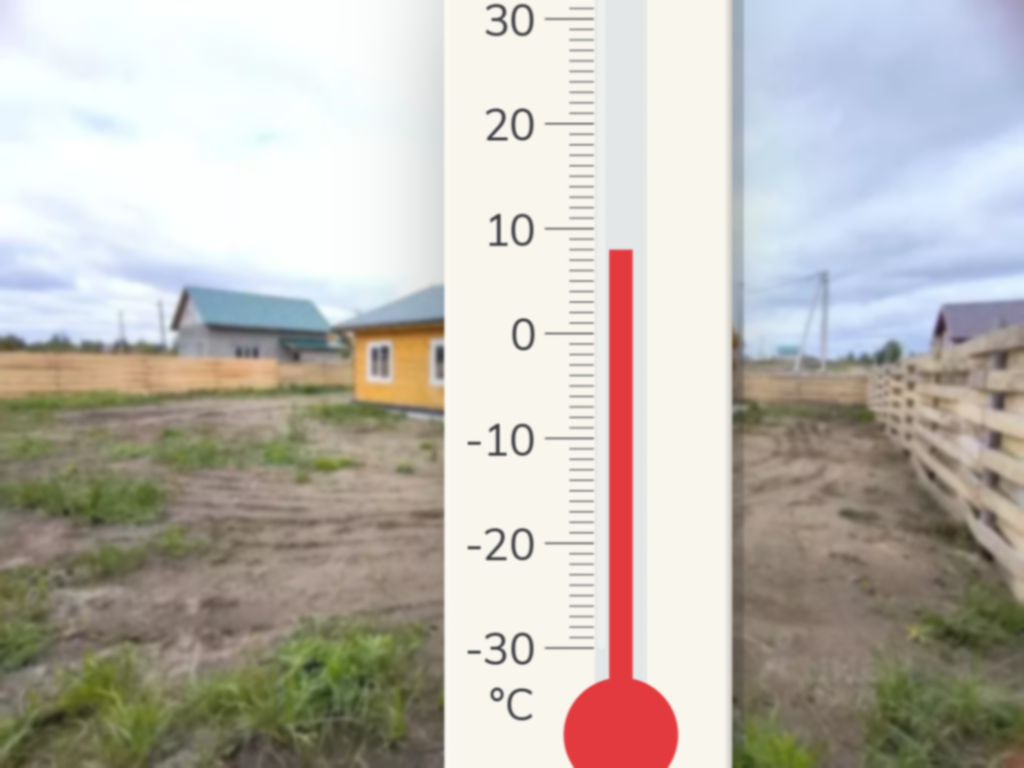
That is value=8 unit=°C
